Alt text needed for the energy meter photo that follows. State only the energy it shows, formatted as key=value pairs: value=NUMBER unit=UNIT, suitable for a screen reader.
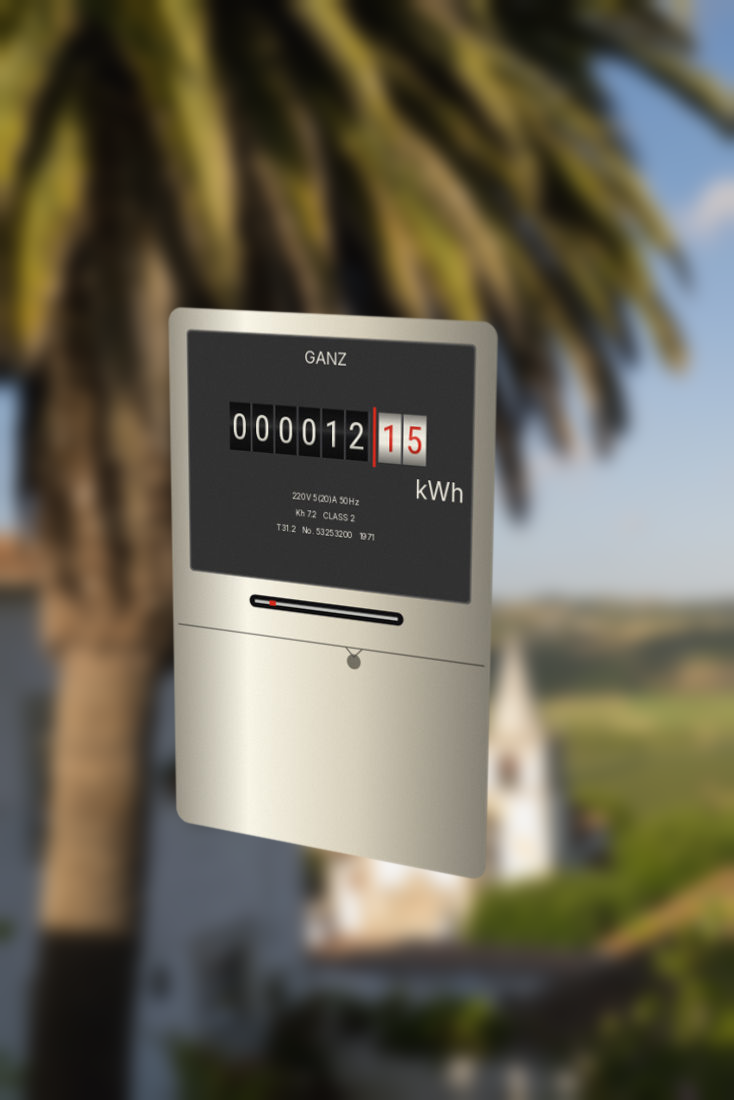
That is value=12.15 unit=kWh
